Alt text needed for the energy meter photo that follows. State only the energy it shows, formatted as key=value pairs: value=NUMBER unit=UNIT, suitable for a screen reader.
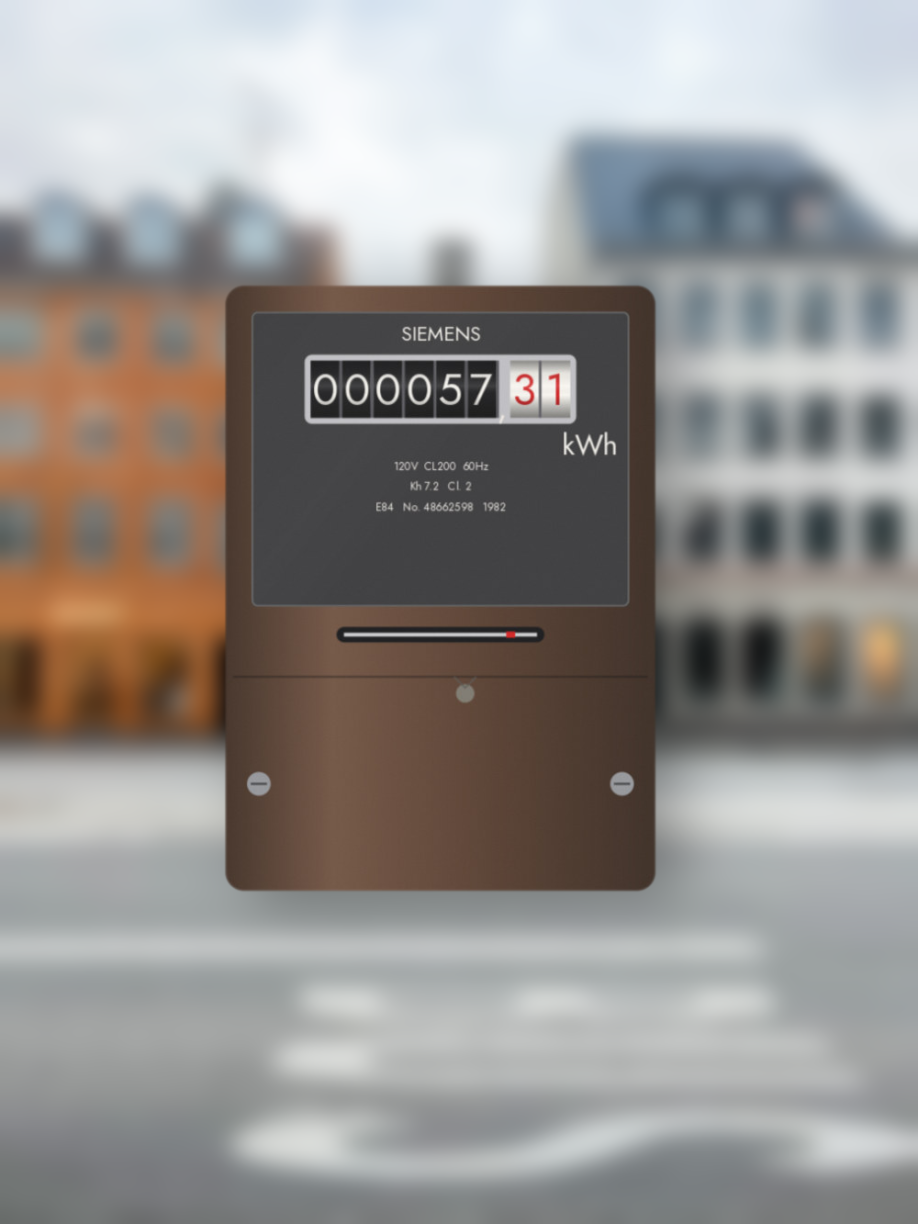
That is value=57.31 unit=kWh
